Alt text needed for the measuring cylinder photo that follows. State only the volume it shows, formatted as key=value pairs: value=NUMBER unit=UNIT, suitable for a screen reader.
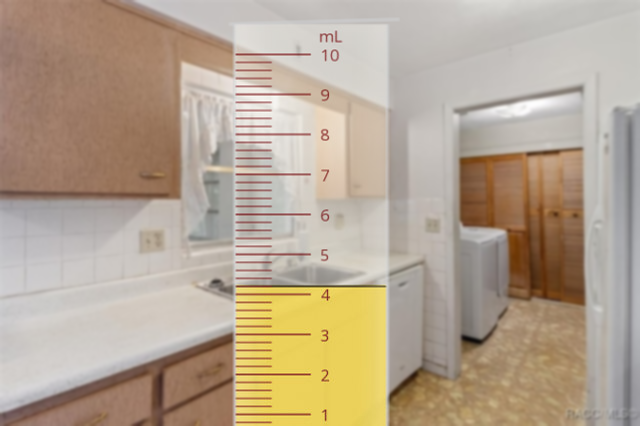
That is value=4.2 unit=mL
